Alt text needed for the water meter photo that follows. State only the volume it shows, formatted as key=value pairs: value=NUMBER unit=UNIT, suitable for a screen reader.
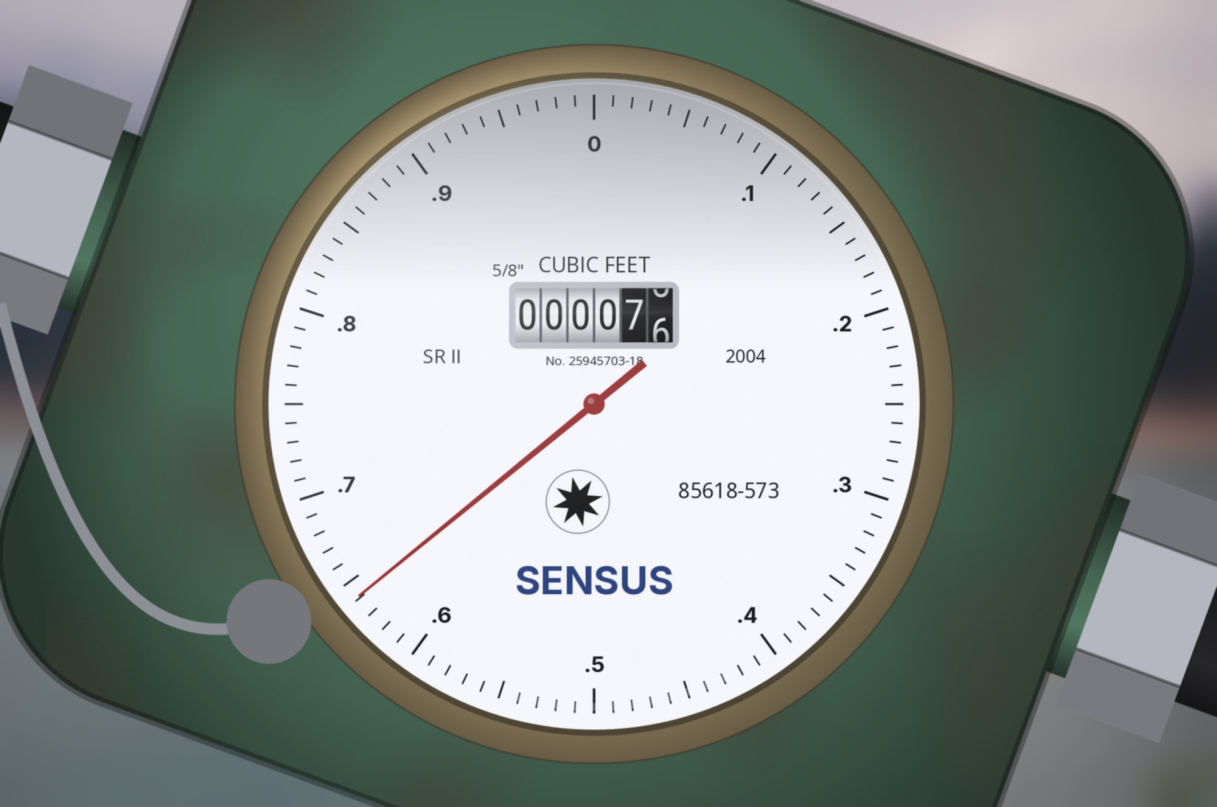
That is value=75.64 unit=ft³
